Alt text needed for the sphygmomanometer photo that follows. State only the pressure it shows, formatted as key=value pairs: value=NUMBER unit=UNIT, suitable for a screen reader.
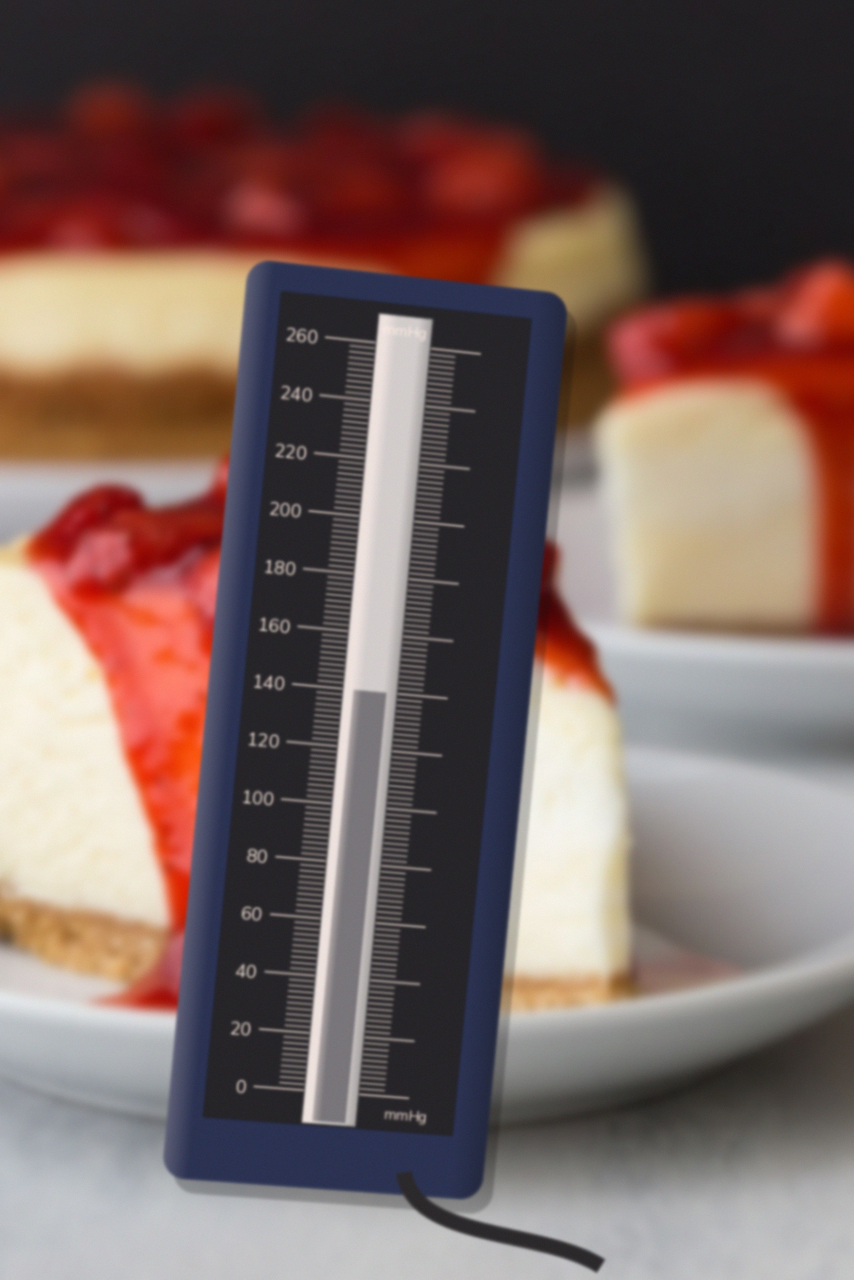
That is value=140 unit=mmHg
